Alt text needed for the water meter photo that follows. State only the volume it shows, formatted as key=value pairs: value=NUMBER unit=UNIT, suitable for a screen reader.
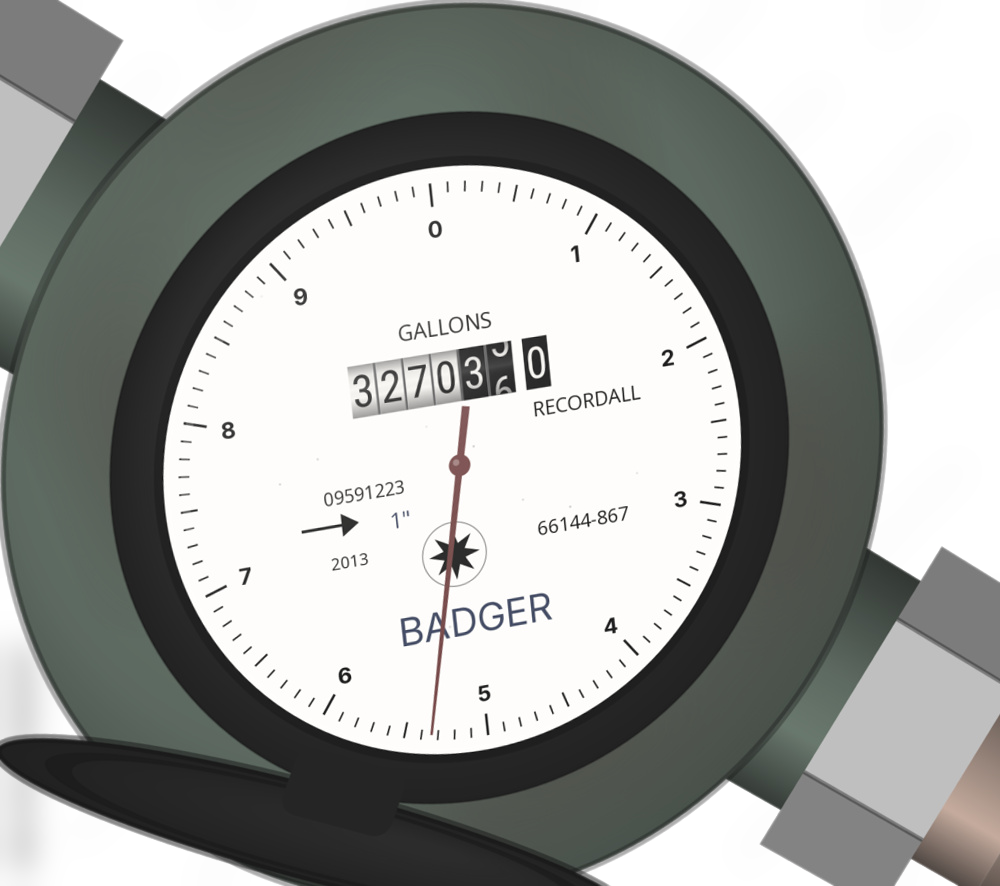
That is value=3270355.3 unit=gal
